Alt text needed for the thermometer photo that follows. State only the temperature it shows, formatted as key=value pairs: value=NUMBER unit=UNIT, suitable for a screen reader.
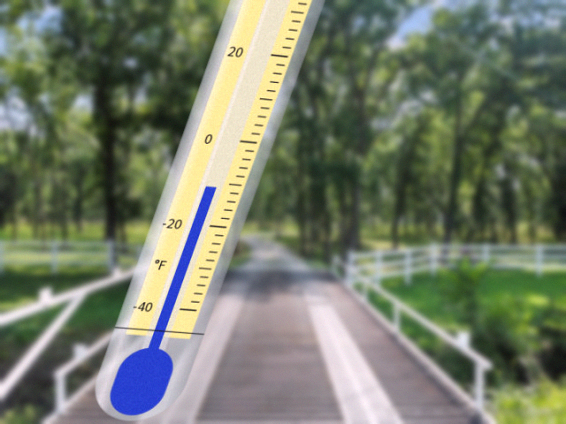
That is value=-11 unit=°F
